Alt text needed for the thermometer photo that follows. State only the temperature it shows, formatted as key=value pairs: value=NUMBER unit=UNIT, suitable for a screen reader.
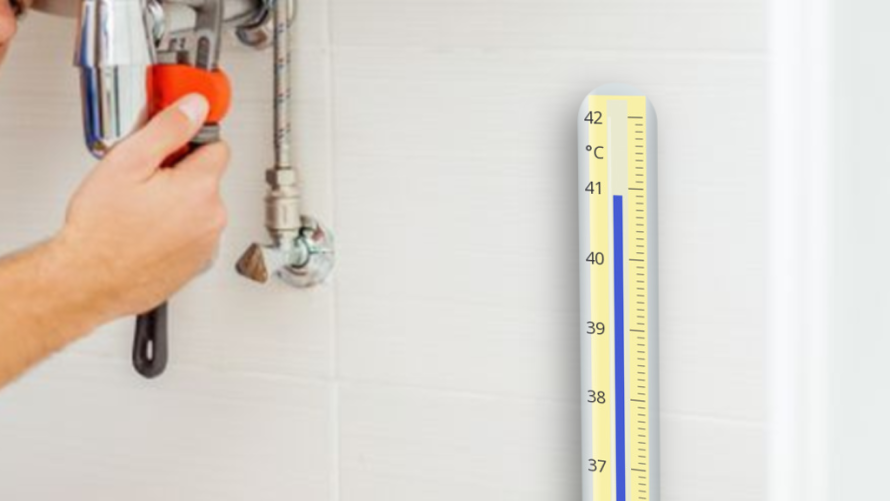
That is value=40.9 unit=°C
